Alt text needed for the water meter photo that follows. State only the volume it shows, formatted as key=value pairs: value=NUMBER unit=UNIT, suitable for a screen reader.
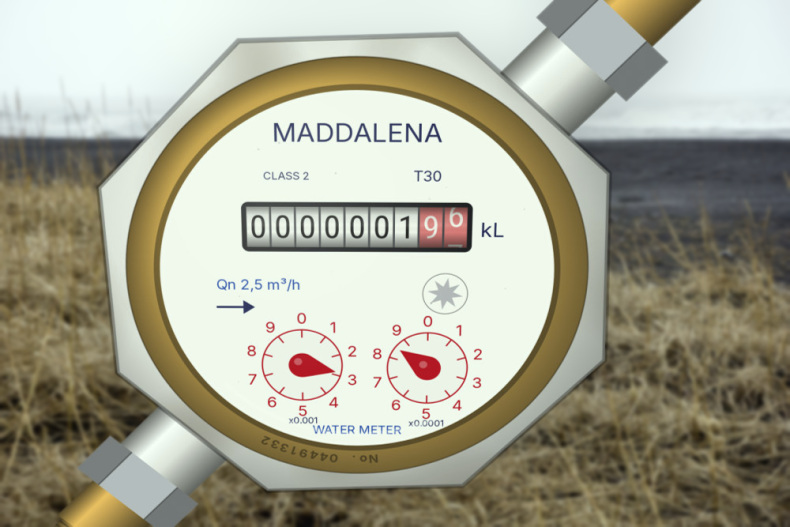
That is value=1.9628 unit=kL
